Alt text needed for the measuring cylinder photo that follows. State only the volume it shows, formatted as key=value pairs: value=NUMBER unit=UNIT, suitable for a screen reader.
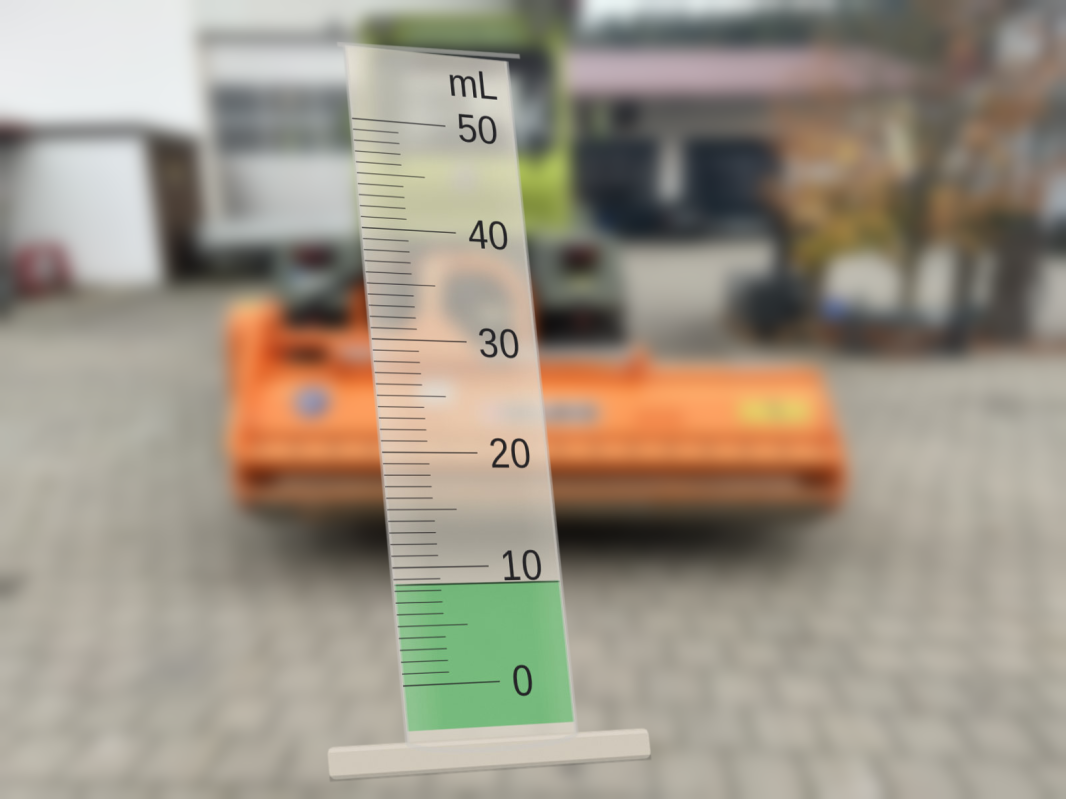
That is value=8.5 unit=mL
